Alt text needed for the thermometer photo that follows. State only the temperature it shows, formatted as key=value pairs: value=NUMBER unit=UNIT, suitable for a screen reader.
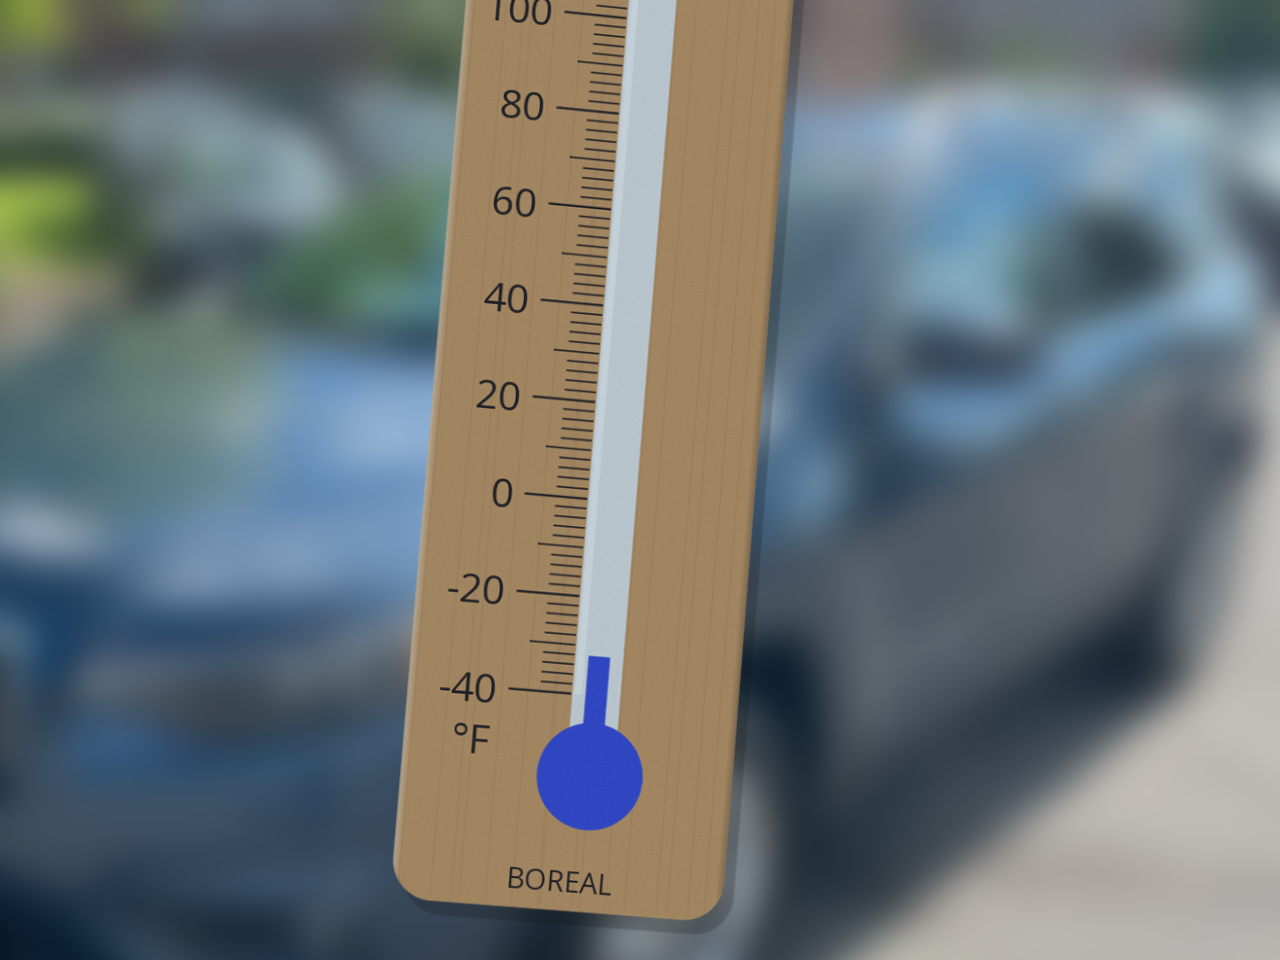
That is value=-32 unit=°F
